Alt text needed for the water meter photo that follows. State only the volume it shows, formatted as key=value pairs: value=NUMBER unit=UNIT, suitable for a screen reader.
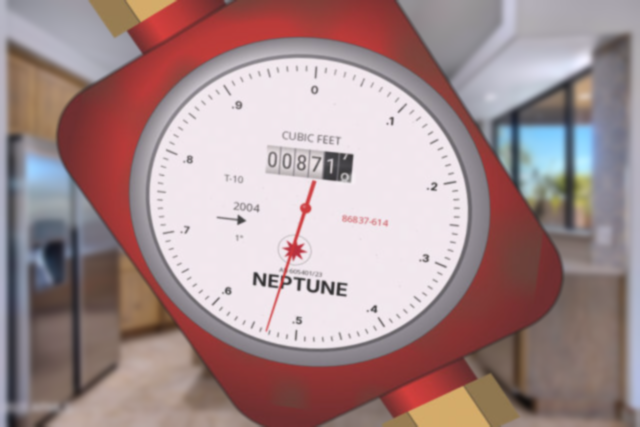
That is value=8717.53 unit=ft³
